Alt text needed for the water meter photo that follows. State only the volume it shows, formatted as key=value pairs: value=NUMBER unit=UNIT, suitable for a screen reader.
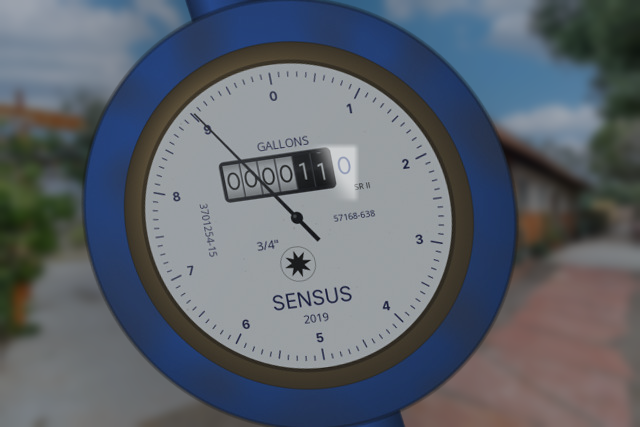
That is value=109.0 unit=gal
